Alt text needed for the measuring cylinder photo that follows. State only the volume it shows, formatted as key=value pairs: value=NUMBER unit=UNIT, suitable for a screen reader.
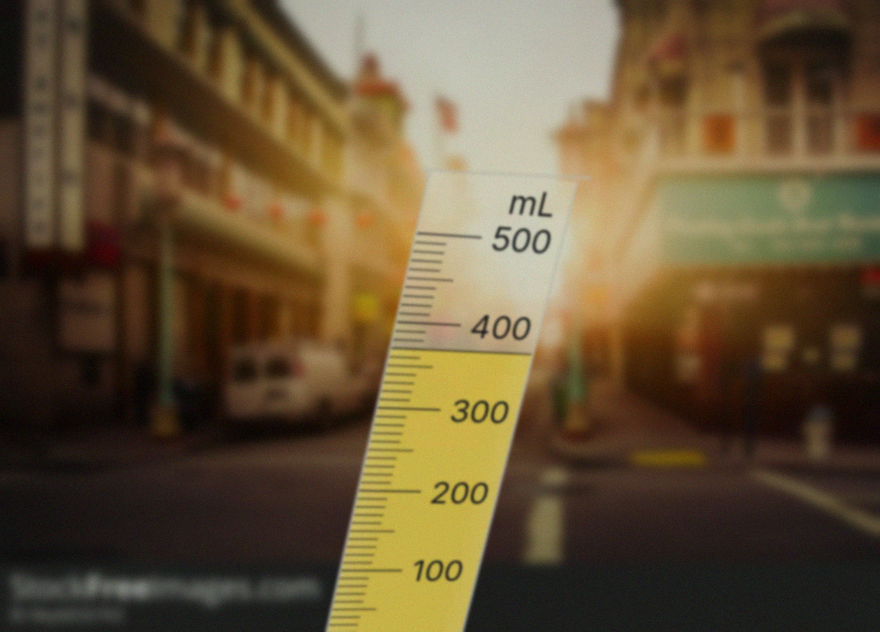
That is value=370 unit=mL
